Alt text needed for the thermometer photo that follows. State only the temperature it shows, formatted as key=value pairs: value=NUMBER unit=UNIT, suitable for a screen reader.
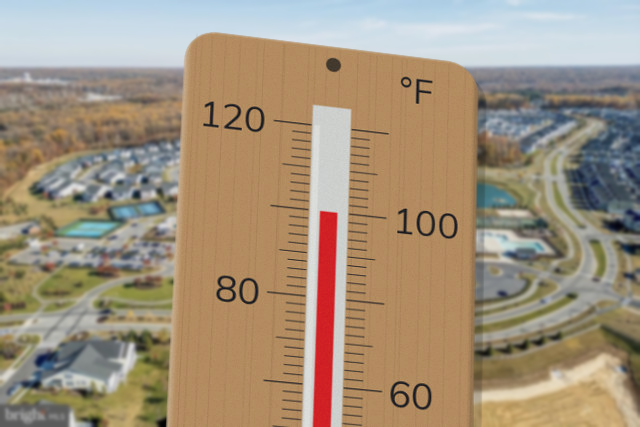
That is value=100 unit=°F
